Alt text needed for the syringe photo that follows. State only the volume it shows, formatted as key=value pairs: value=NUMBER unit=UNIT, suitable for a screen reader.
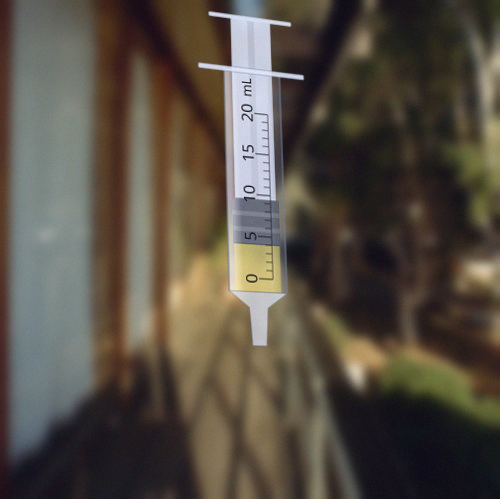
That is value=4 unit=mL
